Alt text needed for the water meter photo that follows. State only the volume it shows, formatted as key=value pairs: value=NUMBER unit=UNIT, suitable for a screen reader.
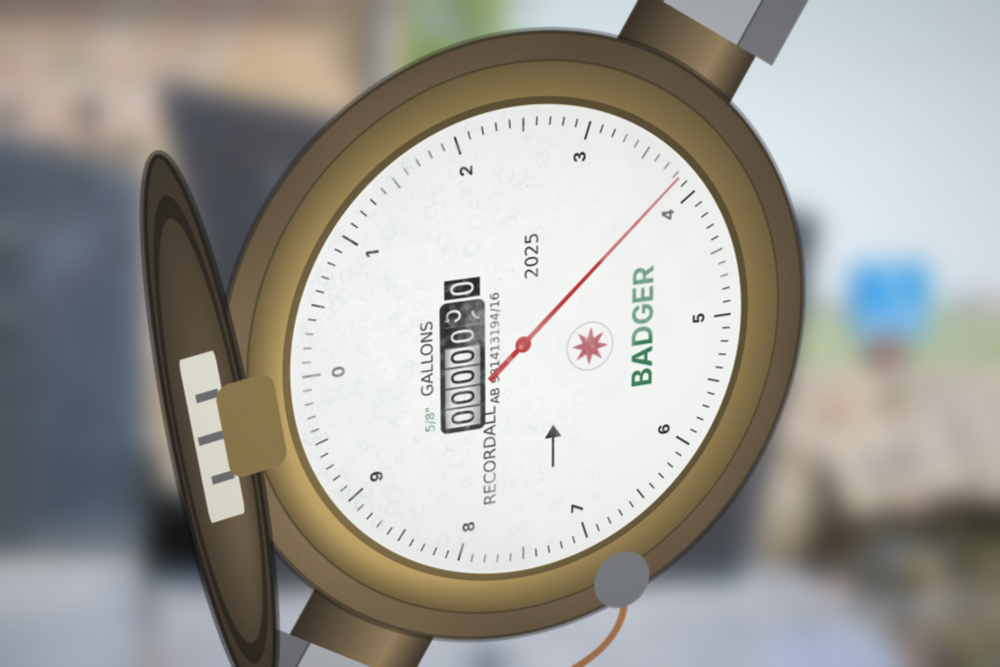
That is value=53.8 unit=gal
